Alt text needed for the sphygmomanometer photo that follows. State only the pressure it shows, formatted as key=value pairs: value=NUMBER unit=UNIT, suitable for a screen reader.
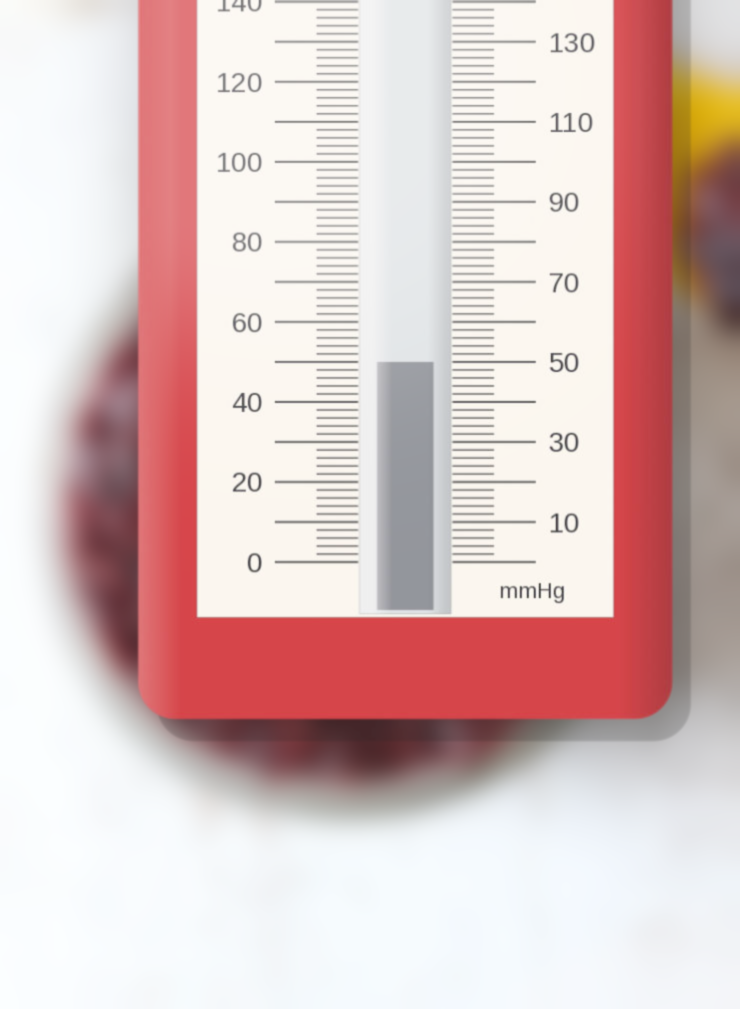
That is value=50 unit=mmHg
